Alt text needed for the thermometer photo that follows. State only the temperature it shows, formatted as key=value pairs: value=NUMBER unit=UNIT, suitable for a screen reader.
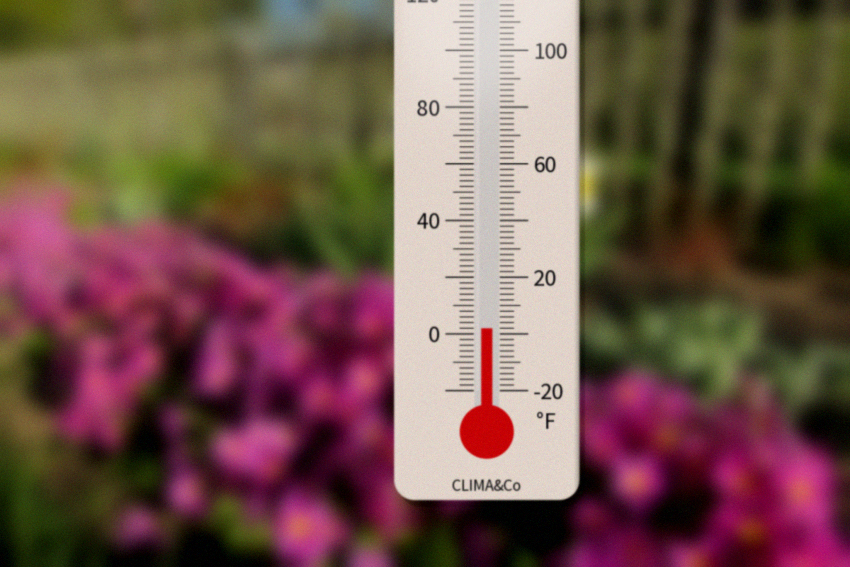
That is value=2 unit=°F
